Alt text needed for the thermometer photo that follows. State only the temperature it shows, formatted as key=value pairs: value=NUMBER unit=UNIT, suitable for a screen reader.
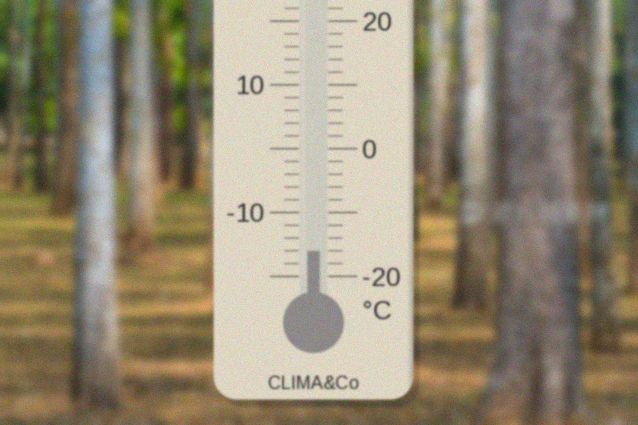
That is value=-16 unit=°C
